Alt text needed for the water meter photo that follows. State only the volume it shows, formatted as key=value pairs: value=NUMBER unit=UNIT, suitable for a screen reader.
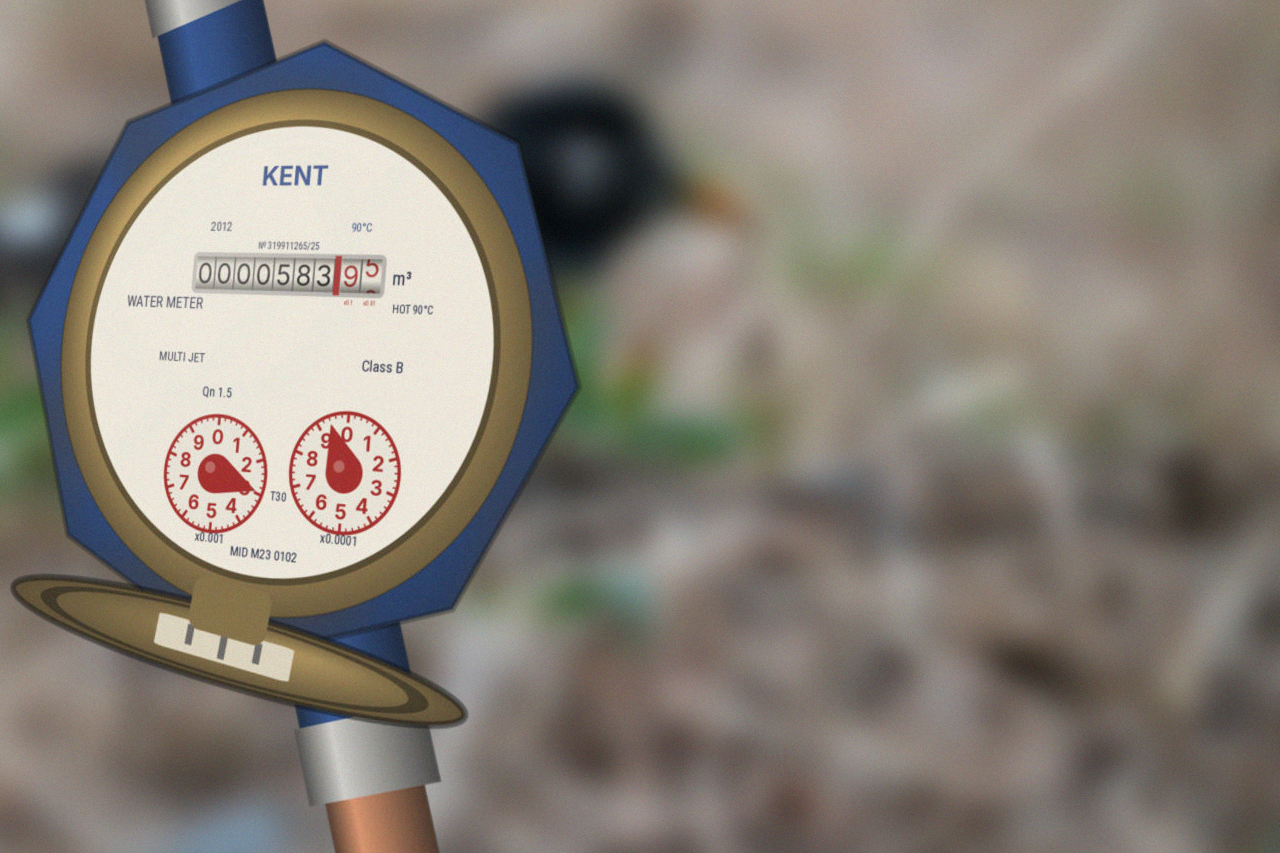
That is value=583.9529 unit=m³
